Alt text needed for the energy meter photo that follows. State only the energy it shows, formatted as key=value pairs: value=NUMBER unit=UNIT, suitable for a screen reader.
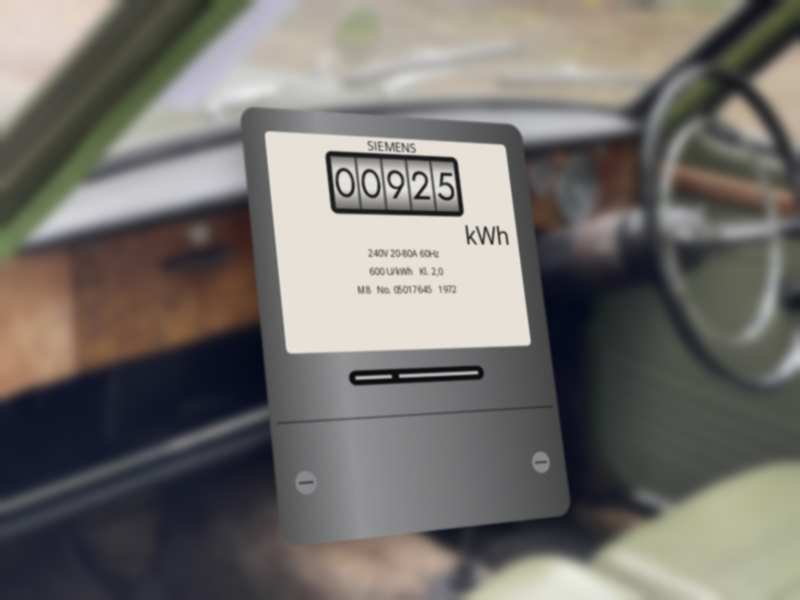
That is value=925 unit=kWh
